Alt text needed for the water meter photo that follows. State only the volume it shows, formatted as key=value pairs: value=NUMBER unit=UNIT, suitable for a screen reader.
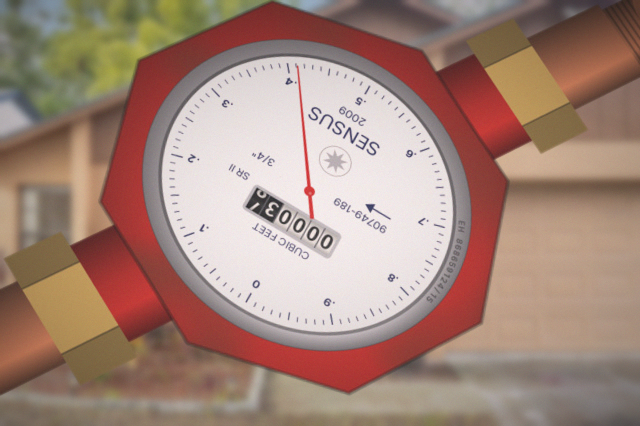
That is value=37.41 unit=ft³
